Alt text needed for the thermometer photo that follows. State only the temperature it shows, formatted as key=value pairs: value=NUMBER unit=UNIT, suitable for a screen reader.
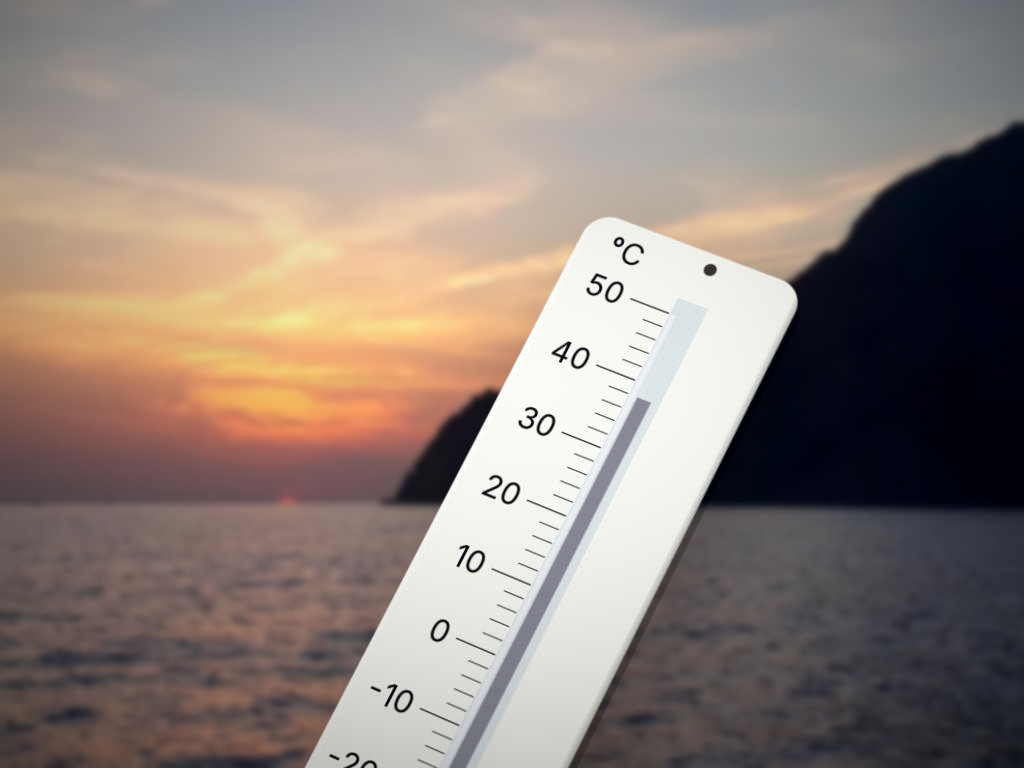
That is value=38 unit=°C
